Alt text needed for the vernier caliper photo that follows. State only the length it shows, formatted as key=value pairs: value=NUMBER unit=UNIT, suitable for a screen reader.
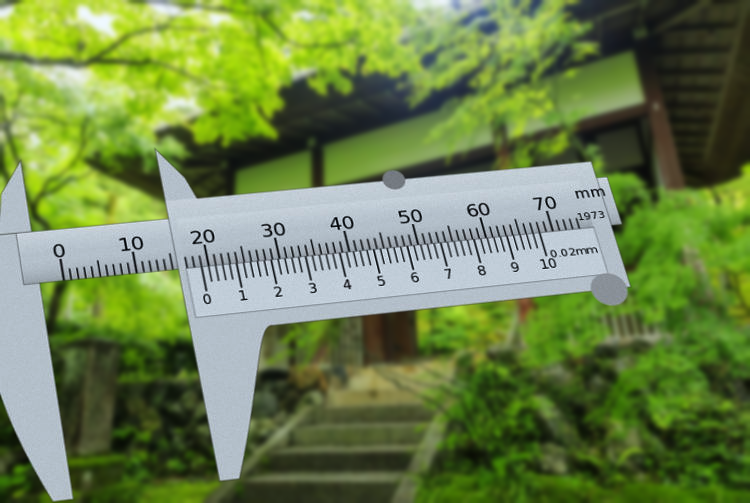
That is value=19.0 unit=mm
